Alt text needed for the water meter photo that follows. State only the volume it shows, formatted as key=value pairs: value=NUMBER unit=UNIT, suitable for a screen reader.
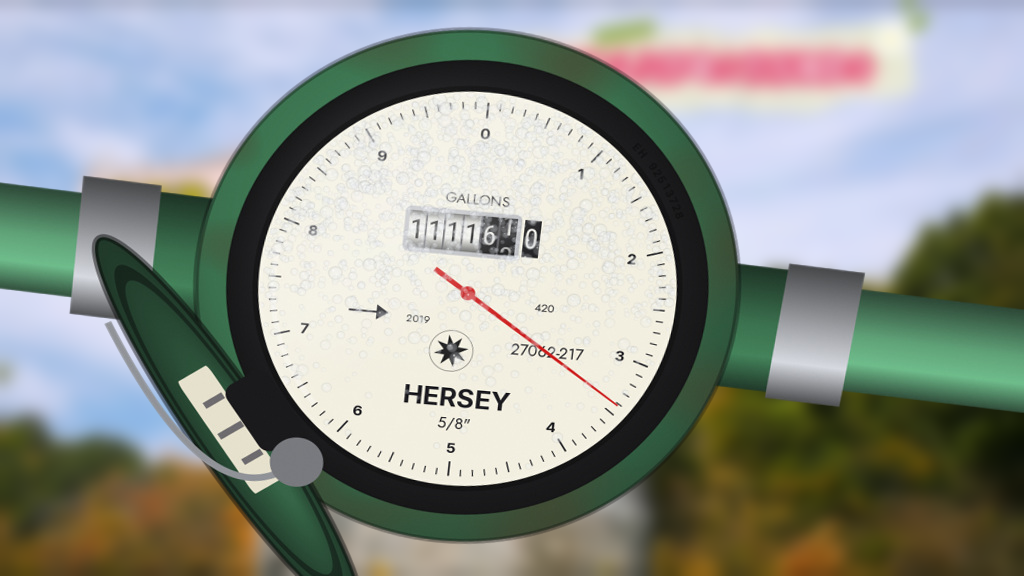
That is value=1111613.4 unit=gal
